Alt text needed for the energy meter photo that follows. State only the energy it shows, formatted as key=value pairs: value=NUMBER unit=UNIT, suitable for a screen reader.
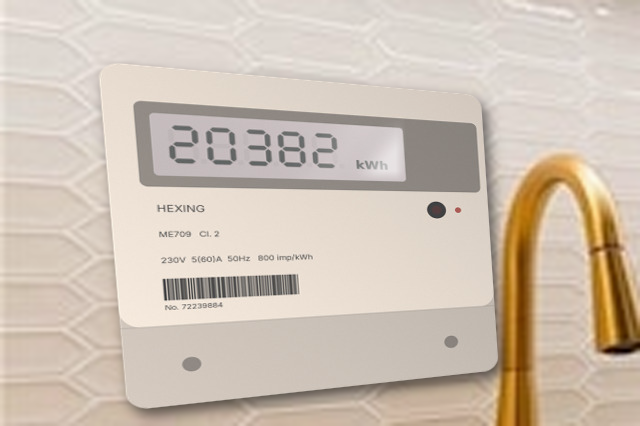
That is value=20382 unit=kWh
